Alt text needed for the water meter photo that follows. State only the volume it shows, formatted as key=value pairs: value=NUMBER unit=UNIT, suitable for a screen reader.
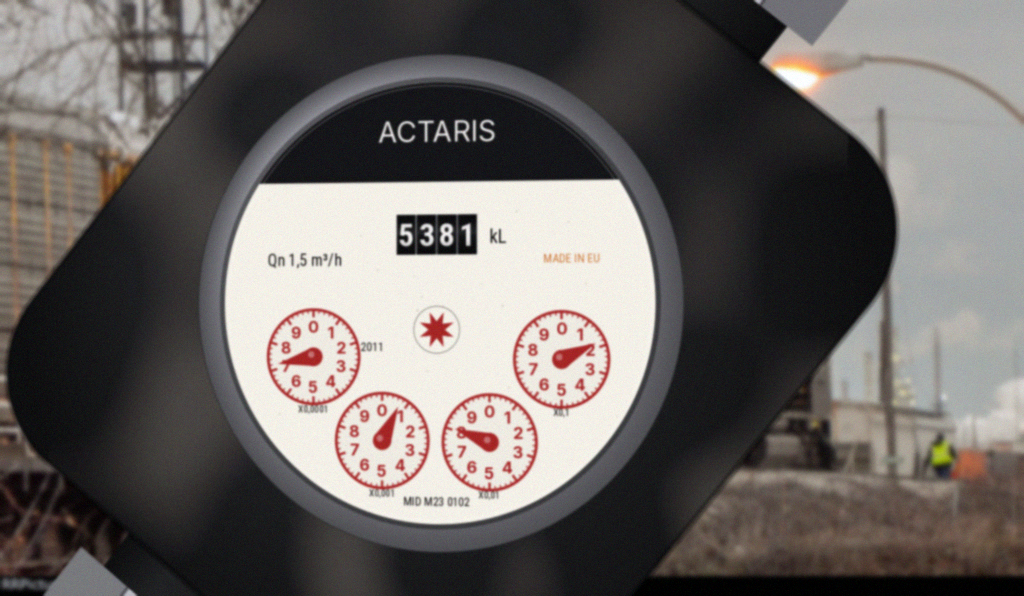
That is value=5381.1807 unit=kL
